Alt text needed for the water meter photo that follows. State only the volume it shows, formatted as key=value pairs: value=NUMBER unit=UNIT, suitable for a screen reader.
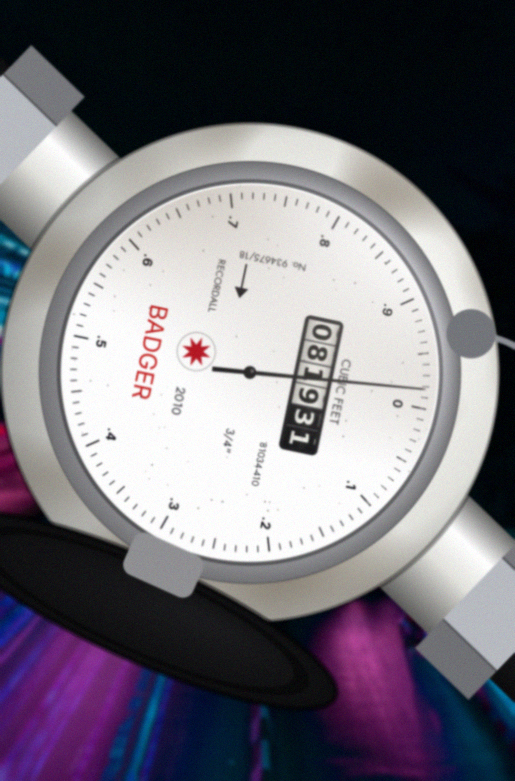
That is value=81930.98 unit=ft³
